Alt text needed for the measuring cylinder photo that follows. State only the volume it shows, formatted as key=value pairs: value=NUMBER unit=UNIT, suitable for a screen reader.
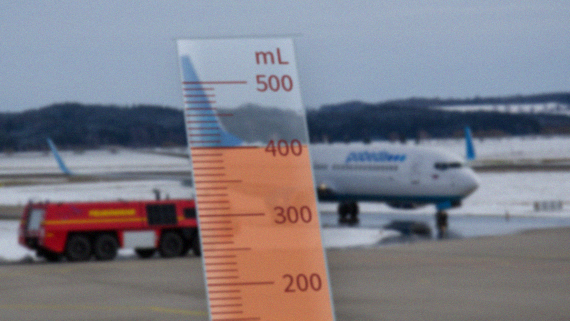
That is value=400 unit=mL
